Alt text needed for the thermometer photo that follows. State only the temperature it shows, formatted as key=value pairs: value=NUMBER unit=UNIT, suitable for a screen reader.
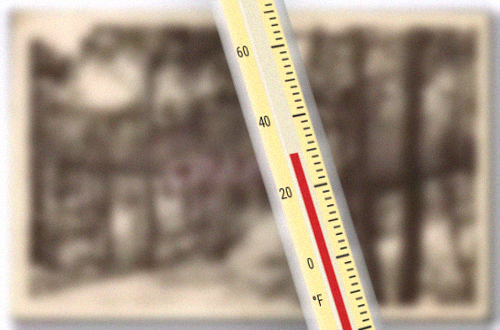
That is value=30 unit=°F
